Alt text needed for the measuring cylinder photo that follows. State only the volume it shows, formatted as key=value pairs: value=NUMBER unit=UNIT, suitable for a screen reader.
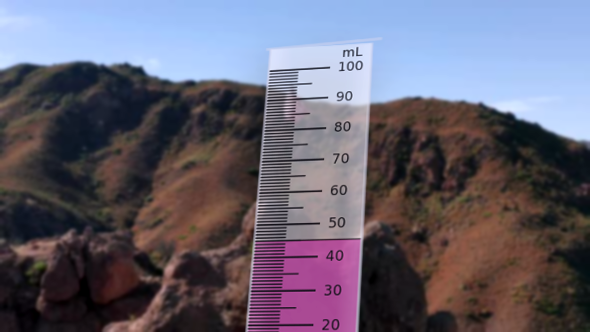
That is value=45 unit=mL
